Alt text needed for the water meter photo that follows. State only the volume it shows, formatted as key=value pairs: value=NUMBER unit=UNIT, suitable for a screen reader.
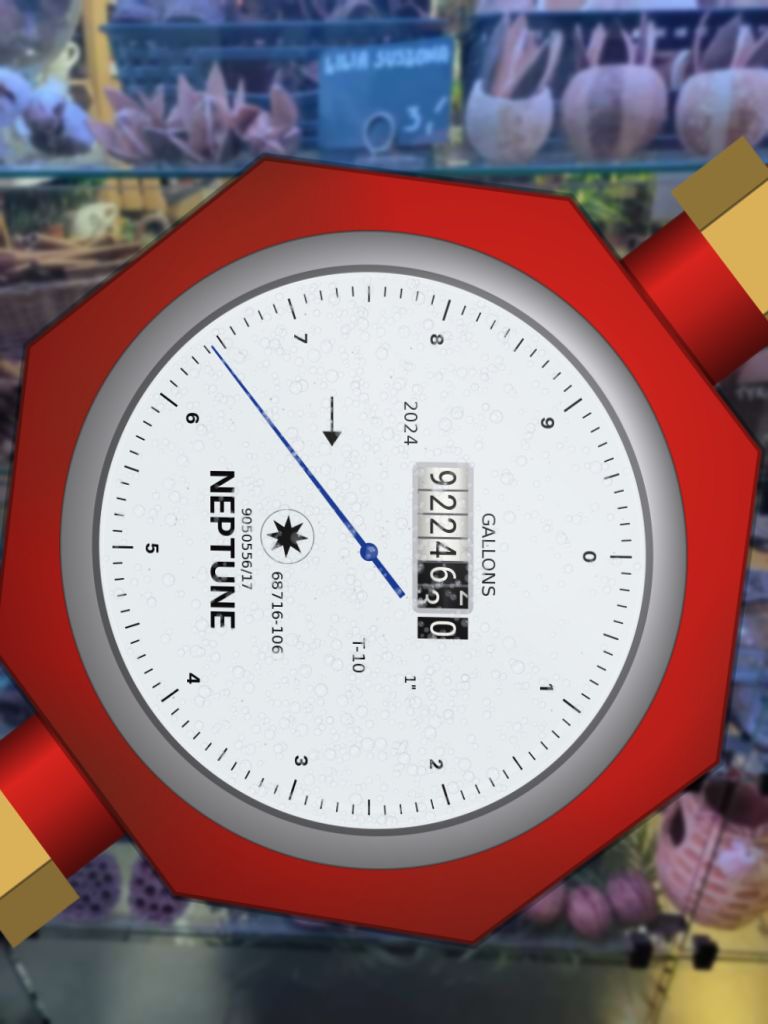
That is value=9224626.4 unit=gal
